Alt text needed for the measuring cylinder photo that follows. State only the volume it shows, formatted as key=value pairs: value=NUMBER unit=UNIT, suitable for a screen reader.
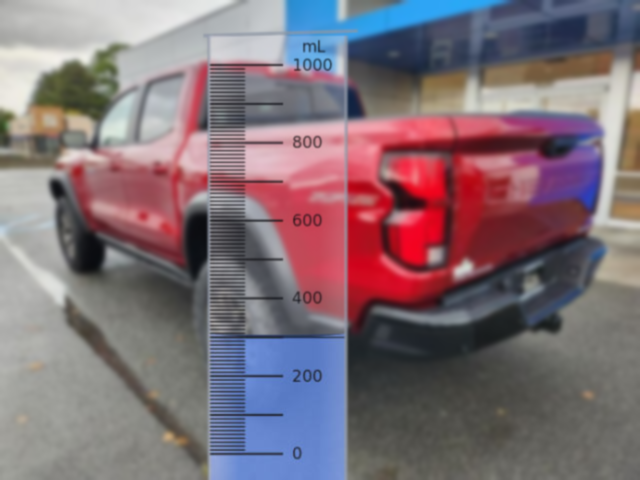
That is value=300 unit=mL
